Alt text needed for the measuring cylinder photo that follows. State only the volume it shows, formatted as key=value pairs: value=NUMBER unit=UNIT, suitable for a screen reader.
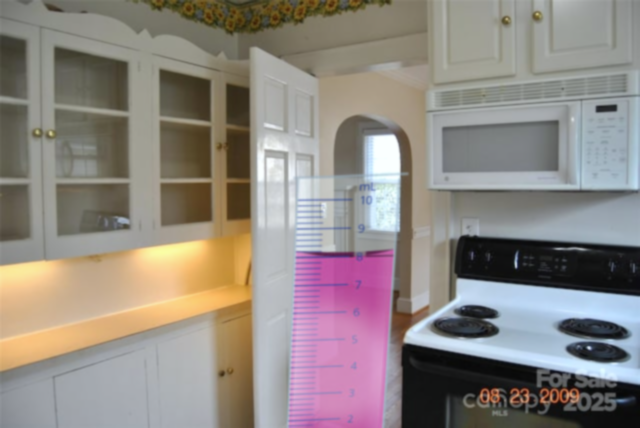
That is value=8 unit=mL
